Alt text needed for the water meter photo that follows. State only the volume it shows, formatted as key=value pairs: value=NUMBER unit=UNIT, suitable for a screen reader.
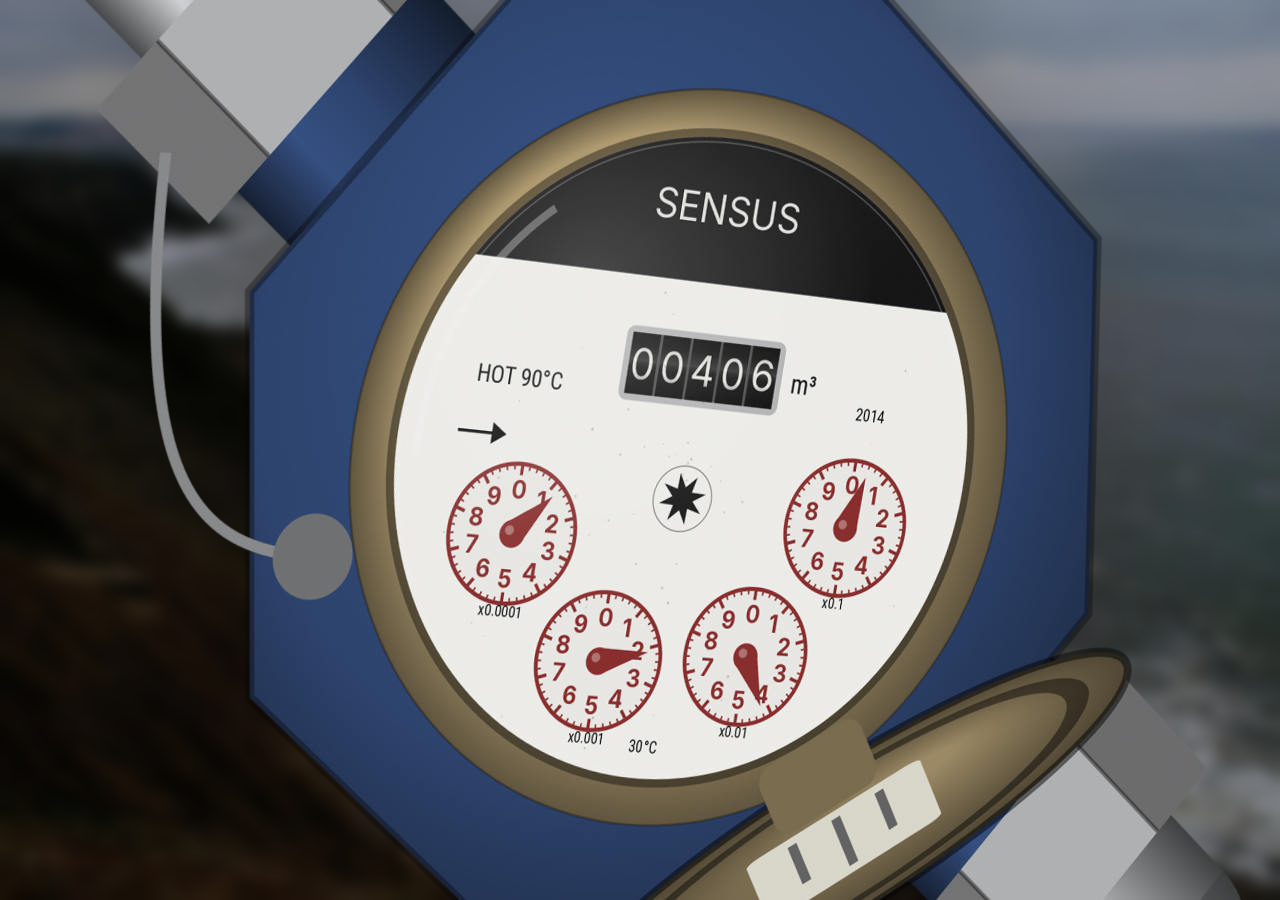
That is value=406.0421 unit=m³
